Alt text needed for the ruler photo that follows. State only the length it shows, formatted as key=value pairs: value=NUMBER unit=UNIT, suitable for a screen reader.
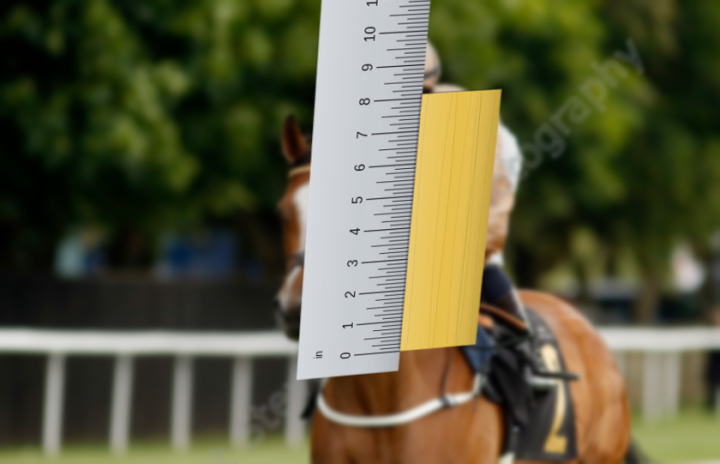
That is value=8.125 unit=in
